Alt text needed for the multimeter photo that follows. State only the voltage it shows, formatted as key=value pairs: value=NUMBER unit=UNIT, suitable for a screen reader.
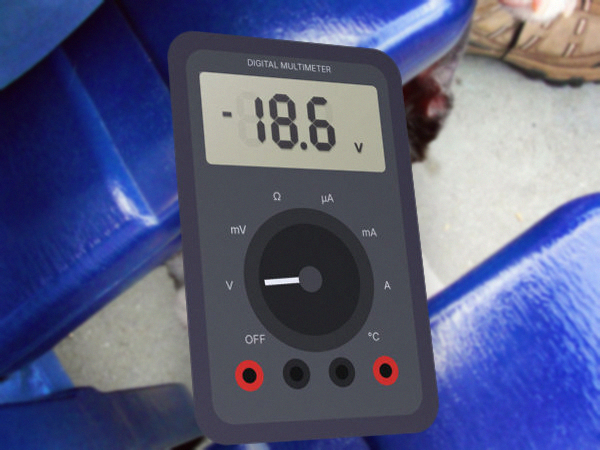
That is value=-18.6 unit=V
